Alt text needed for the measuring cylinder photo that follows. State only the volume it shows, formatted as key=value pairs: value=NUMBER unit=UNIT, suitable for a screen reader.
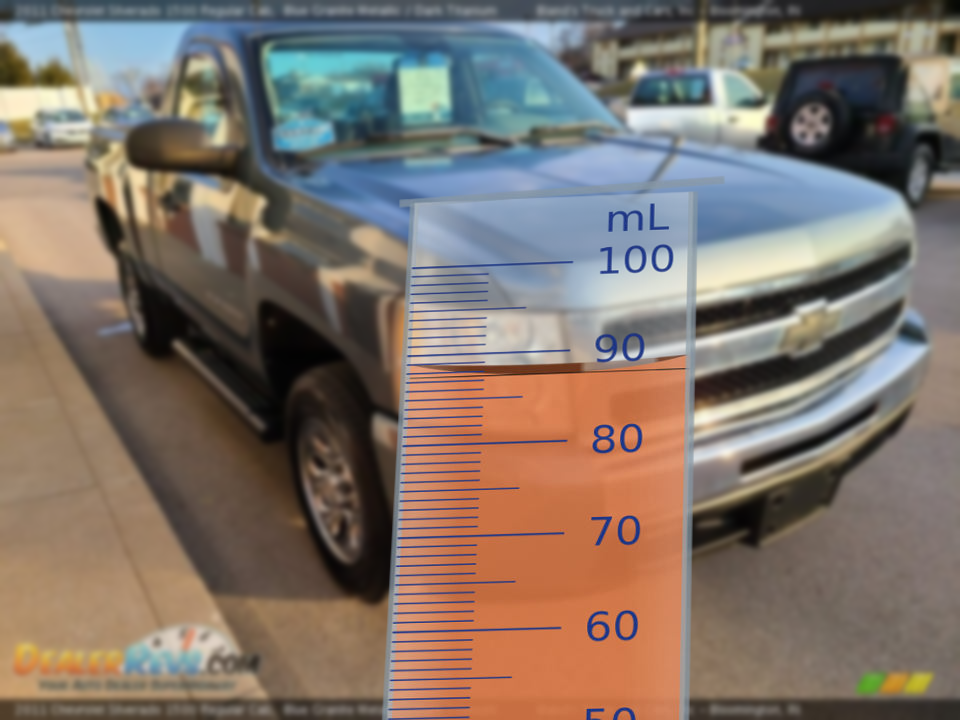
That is value=87.5 unit=mL
